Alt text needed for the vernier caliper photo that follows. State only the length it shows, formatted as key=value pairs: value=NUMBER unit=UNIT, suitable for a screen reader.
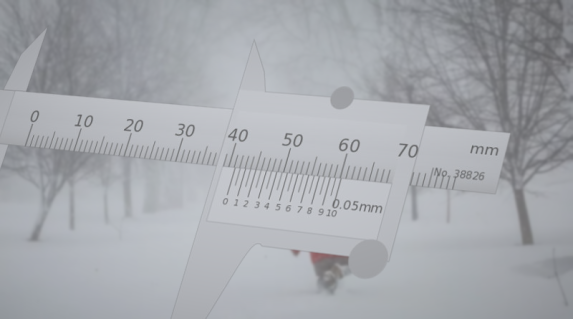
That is value=41.2 unit=mm
